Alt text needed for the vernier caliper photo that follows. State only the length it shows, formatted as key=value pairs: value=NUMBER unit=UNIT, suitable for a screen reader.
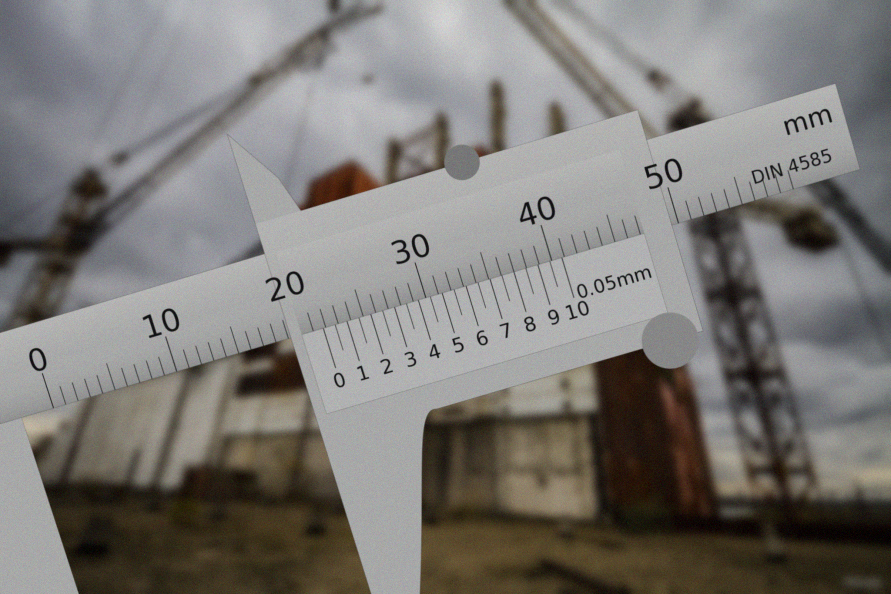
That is value=21.8 unit=mm
